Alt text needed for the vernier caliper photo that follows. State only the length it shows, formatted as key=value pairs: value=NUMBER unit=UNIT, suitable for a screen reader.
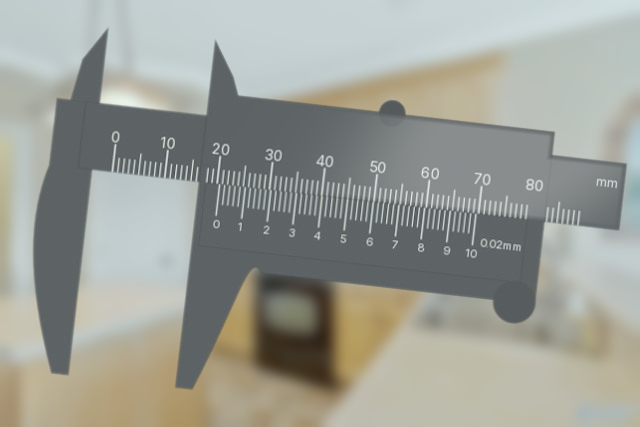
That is value=20.5 unit=mm
